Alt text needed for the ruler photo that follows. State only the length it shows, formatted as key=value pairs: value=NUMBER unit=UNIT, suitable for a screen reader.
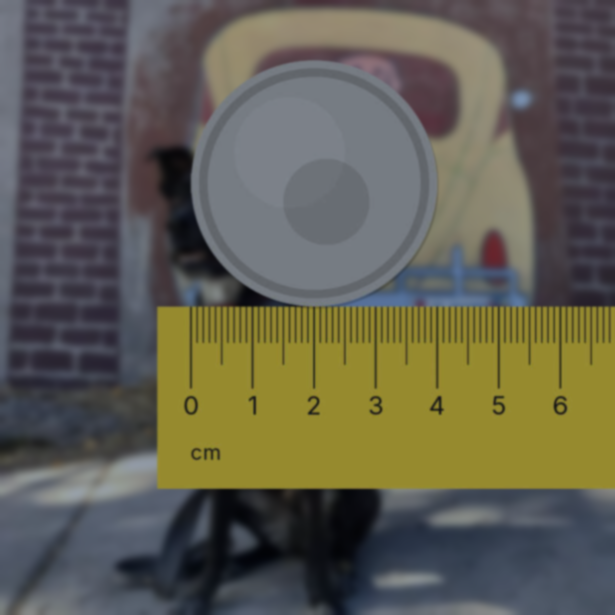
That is value=4 unit=cm
